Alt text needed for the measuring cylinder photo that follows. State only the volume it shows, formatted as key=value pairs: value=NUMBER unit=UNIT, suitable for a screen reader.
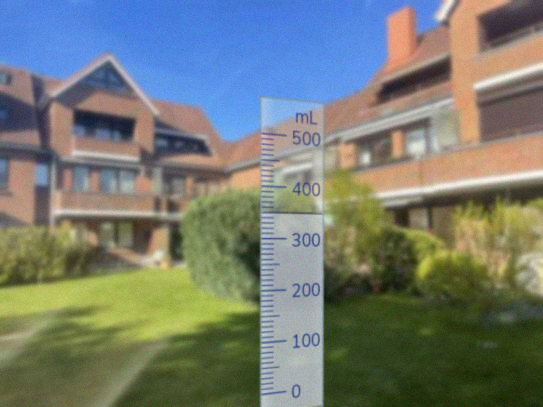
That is value=350 unit=mL
